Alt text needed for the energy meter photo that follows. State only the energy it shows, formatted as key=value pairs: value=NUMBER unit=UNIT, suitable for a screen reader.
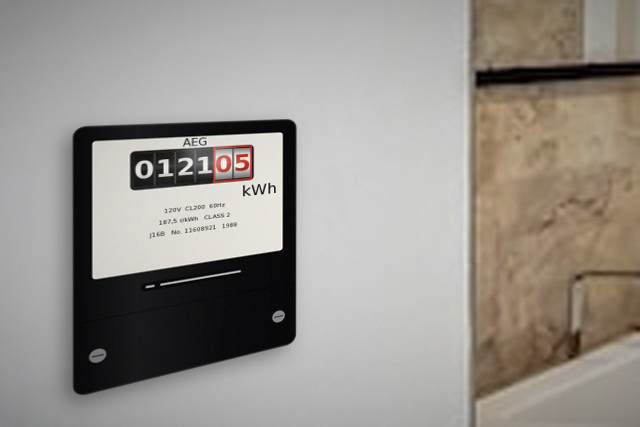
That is value=121.05 unit=kWh
